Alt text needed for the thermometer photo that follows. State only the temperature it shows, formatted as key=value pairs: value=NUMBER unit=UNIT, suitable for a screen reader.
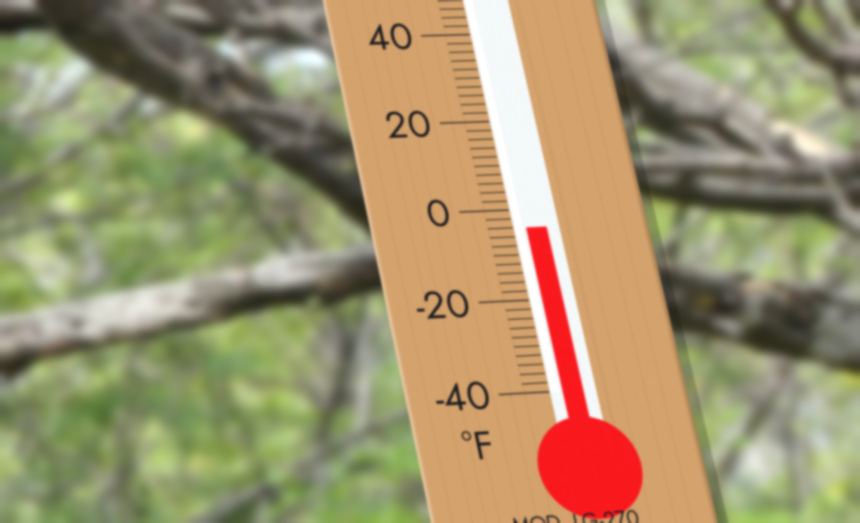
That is value=-4 unit=°F
